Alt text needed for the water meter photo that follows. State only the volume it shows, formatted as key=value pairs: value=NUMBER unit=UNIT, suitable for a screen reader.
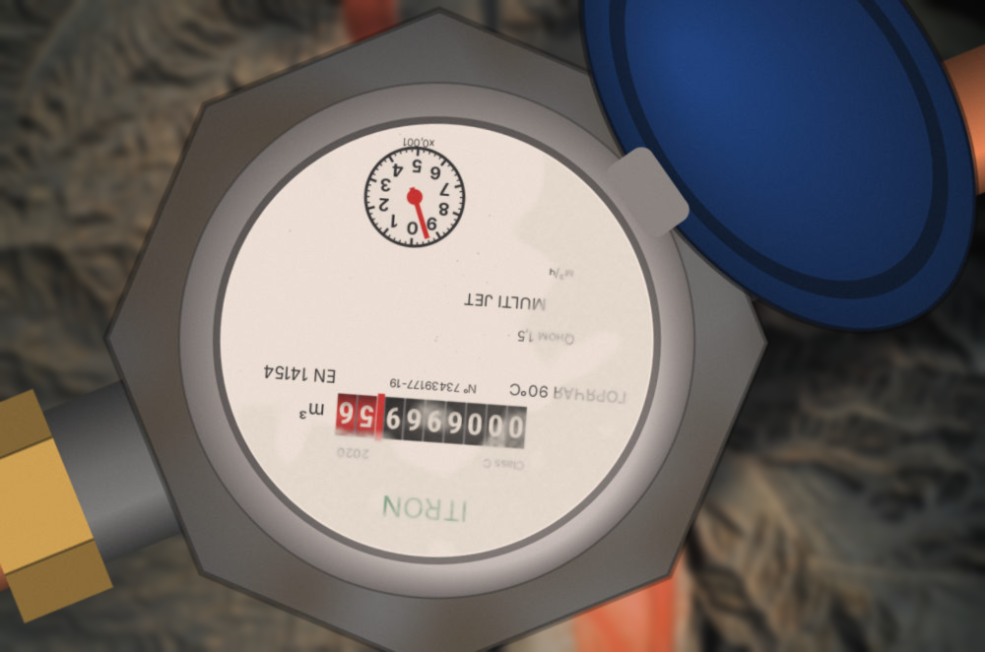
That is value=6969.559 unit=m³
